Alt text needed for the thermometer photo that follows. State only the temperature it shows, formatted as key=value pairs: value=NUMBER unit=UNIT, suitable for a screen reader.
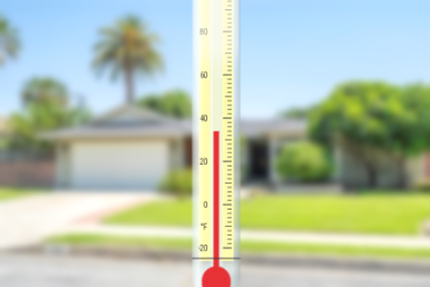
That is value=34 unit=°F
